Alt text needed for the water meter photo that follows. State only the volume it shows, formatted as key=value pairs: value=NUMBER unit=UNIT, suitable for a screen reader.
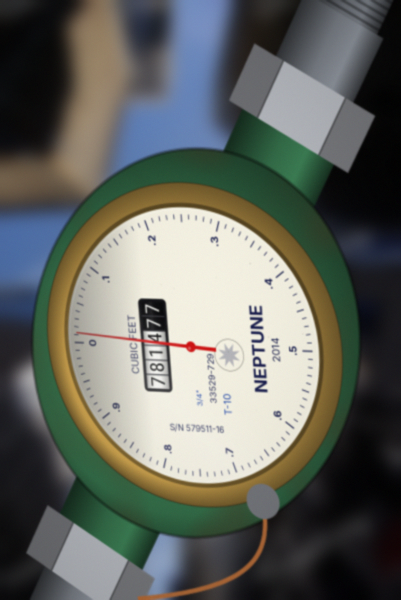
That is value=781477.01 unit=ft³
